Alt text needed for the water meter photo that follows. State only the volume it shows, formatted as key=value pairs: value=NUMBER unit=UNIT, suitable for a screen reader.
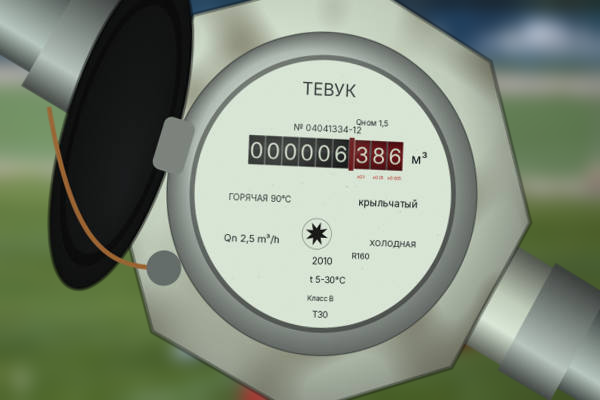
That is value=6.386 unit=m³
